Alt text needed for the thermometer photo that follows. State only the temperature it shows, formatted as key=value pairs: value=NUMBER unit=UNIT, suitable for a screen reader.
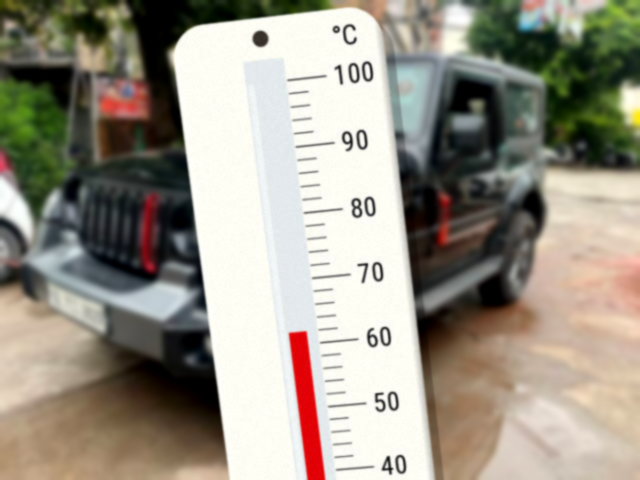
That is value=62 unit=°C
